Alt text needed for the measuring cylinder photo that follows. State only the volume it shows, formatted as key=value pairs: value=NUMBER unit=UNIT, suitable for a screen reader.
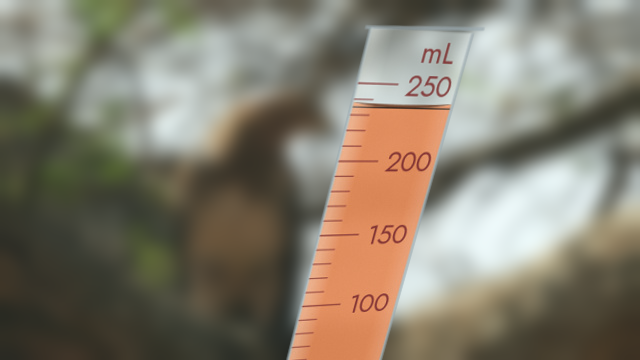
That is value=235 unit=mL
